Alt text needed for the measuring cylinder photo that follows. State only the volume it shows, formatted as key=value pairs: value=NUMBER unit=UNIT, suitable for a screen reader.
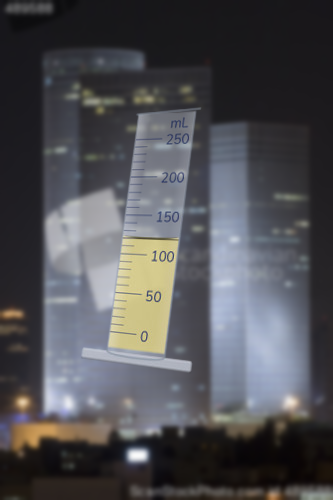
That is value=120 unit=mL
